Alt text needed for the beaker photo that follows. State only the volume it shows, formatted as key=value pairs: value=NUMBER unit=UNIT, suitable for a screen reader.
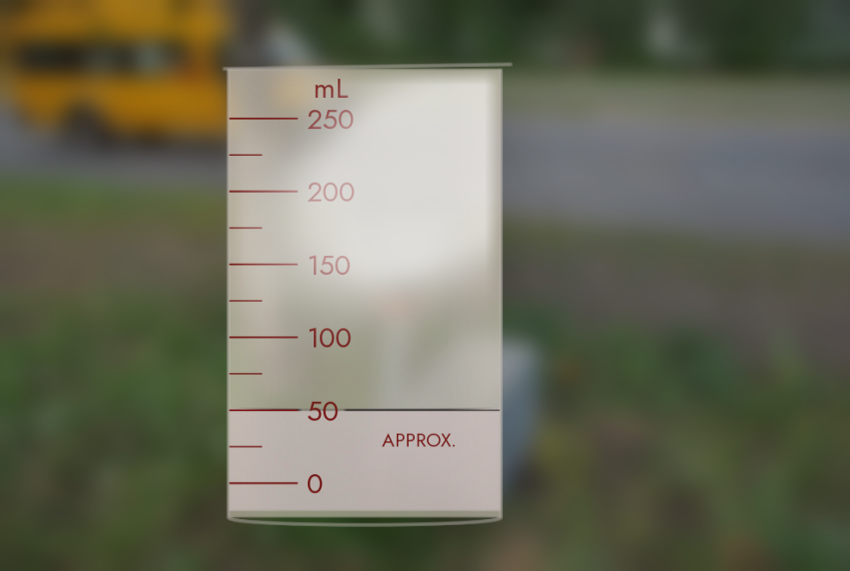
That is value=50 unit=mL
